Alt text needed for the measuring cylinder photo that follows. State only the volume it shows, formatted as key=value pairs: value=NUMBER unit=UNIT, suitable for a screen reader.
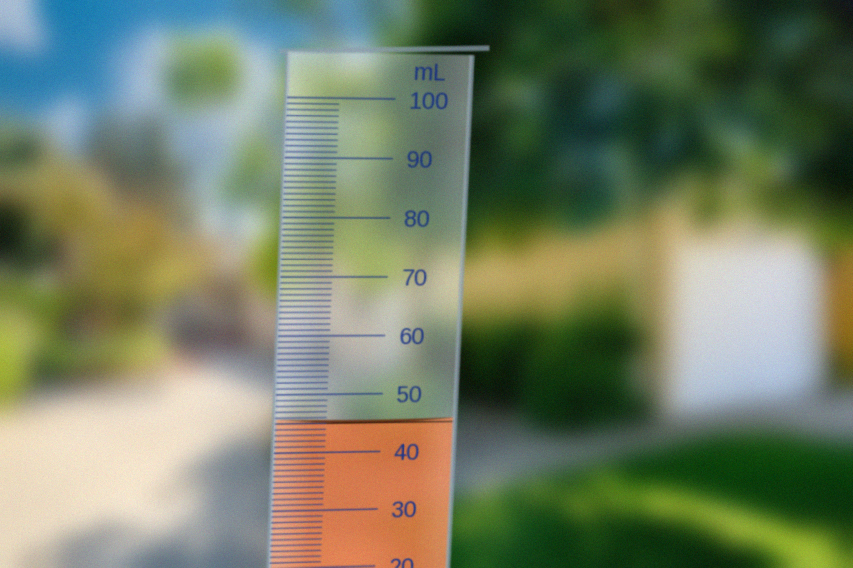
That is value=45 unit=mL
